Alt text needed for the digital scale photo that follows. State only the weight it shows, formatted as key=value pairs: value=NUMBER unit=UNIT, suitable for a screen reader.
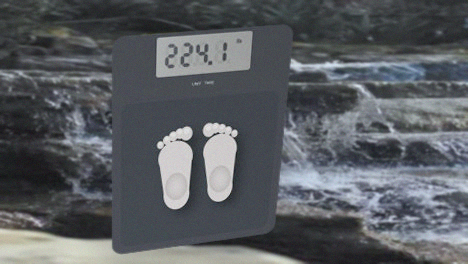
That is value=224.1 unit=lb
